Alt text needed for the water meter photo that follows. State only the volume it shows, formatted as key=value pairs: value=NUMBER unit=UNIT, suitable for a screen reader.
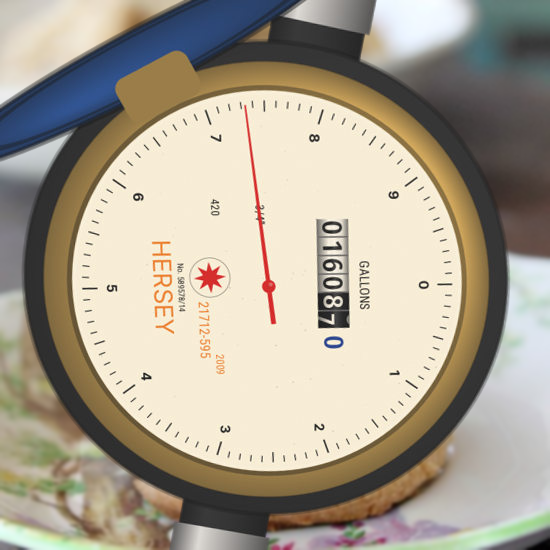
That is value=160867.3 unit=gal
